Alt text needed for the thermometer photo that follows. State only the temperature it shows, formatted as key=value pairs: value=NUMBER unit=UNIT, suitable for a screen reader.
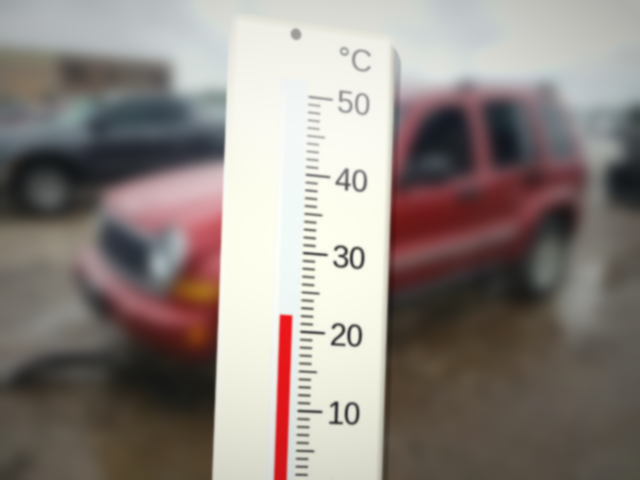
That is value=22 unit=°C
